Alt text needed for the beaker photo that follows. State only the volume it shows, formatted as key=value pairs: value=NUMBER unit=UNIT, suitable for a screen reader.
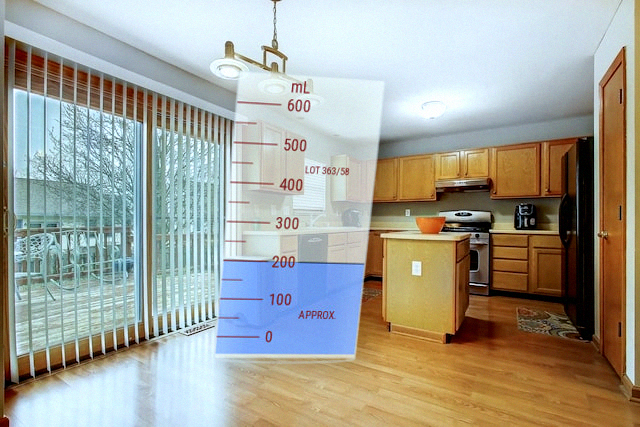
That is value=200 unit=mL
